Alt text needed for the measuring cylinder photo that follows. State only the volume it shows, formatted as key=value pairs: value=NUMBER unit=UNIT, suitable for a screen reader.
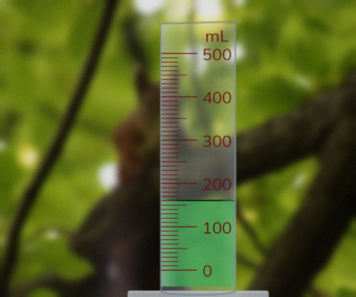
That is value=160 unit=mL
